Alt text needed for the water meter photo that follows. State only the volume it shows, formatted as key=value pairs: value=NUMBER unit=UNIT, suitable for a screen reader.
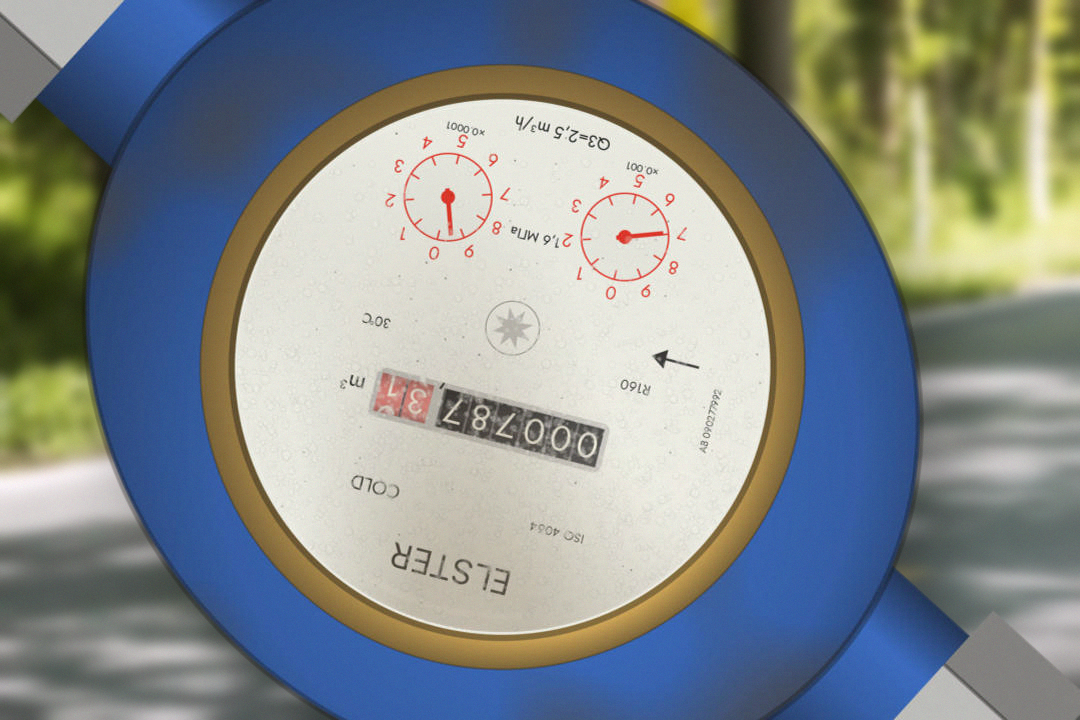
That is value=787.3069 unit=m³
